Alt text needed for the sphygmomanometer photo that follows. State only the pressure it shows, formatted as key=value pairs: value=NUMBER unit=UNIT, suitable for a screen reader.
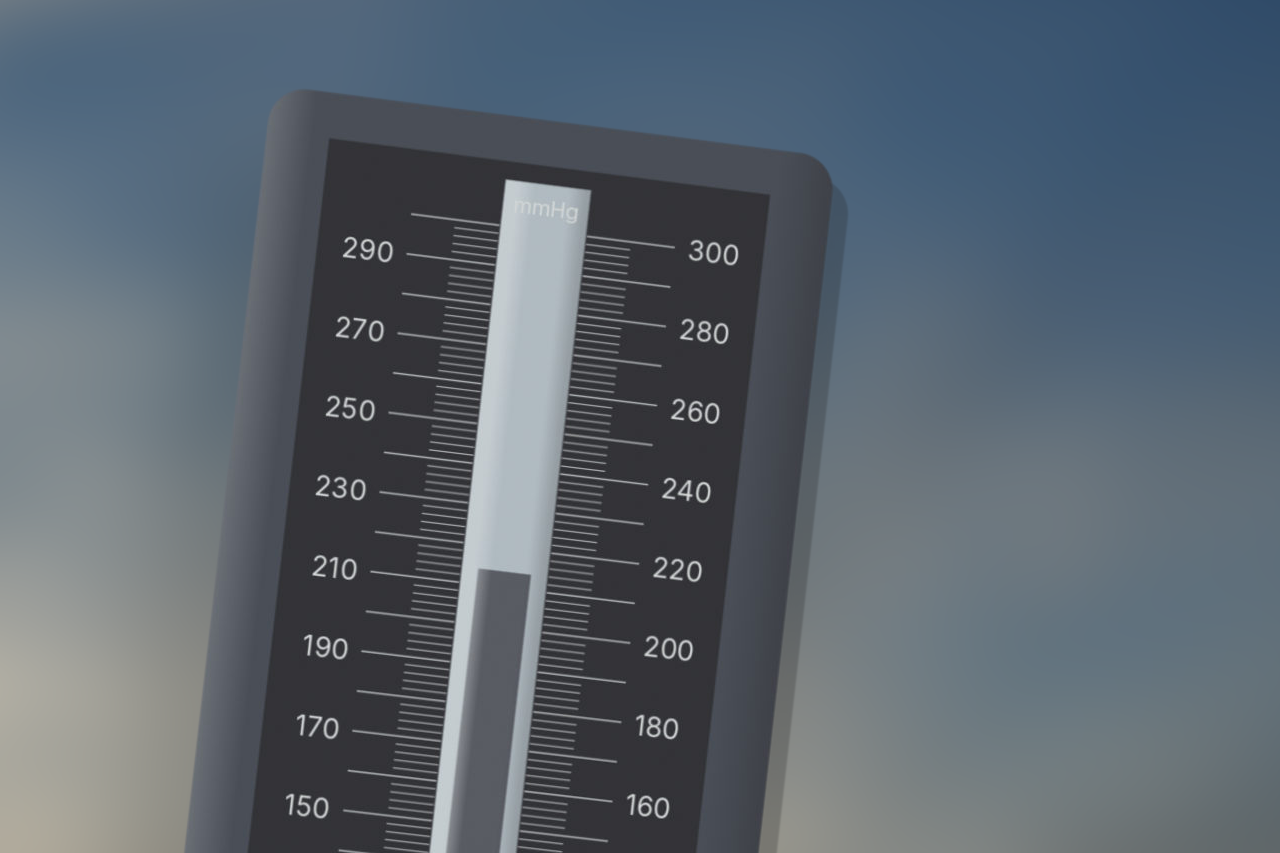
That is value=214 unit=mmHg
